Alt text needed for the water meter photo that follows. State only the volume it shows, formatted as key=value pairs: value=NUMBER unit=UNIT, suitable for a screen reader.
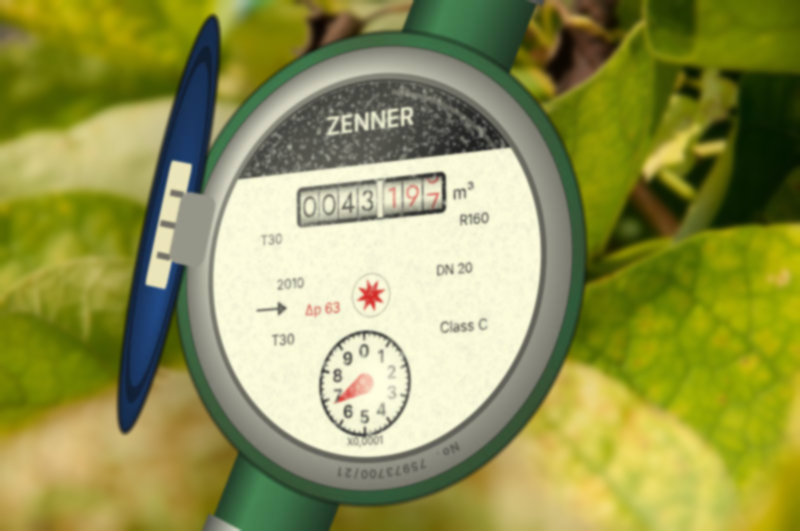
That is value=43.1966 unit=m³
